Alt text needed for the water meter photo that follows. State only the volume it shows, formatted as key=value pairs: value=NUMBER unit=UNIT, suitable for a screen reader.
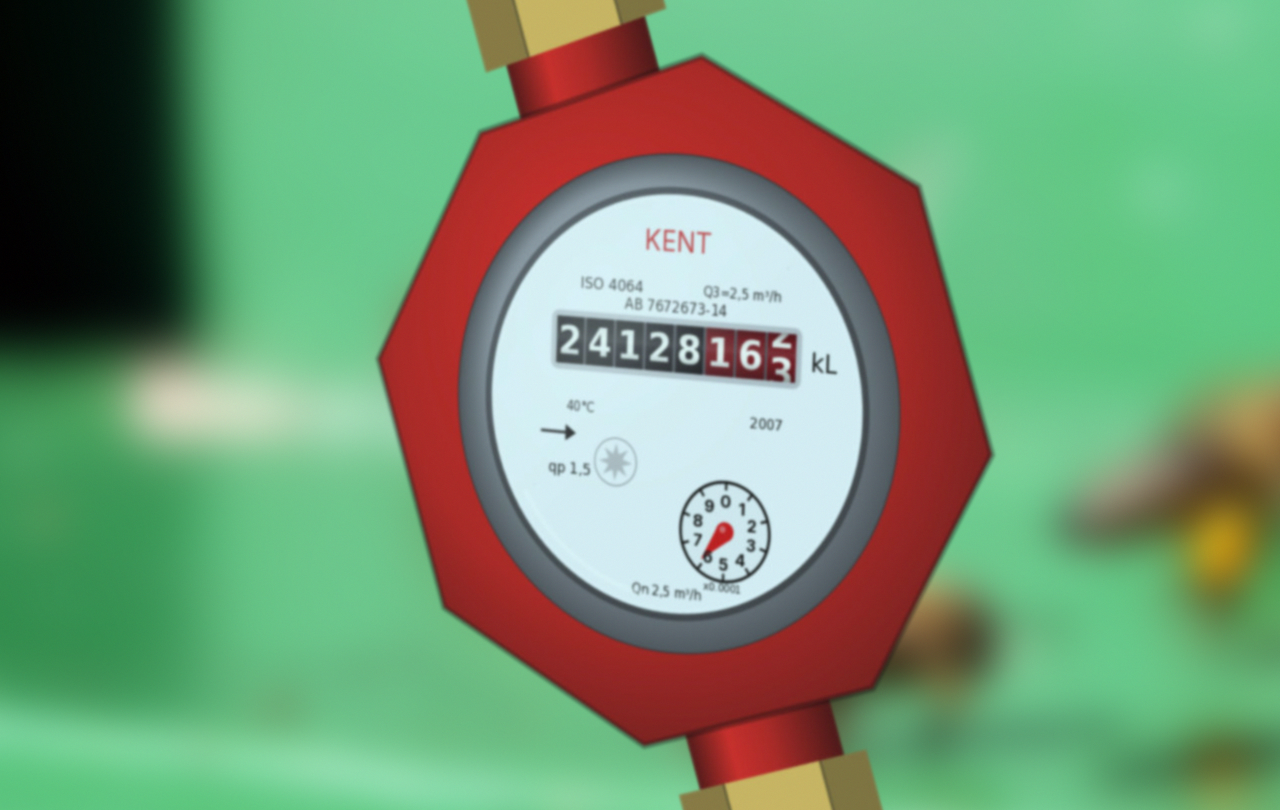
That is value=24128.1626 unit=kL
